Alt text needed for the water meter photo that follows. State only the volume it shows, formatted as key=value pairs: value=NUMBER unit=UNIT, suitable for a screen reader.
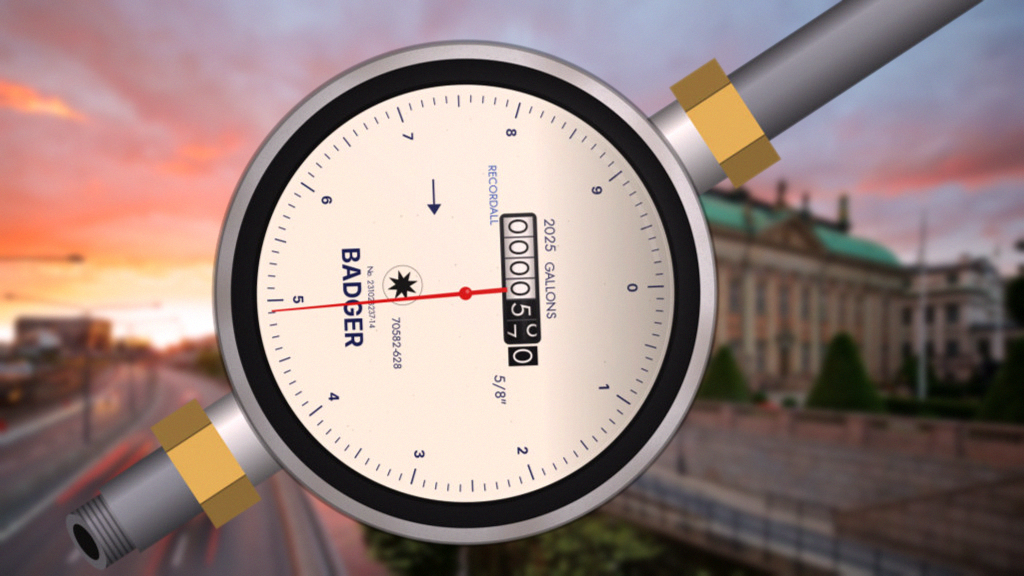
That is value=564.9 unit=gal
